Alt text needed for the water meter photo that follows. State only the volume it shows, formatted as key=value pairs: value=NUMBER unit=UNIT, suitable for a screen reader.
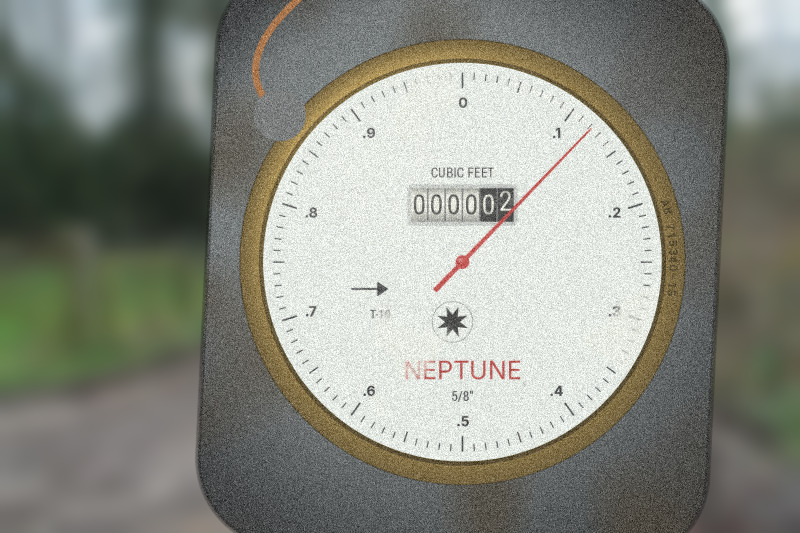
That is value=2.12 unit=ft³
